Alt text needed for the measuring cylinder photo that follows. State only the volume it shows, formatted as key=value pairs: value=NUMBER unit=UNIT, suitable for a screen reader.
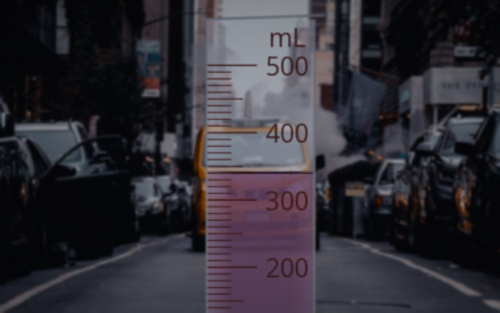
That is value=340 unit=mL
